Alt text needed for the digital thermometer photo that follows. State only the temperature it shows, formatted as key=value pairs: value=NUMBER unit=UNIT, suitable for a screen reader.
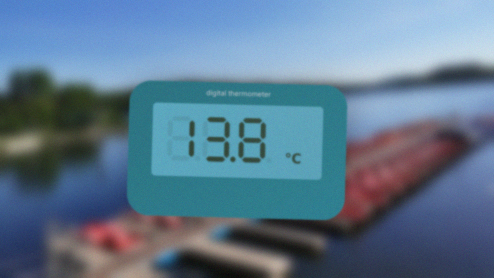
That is value=13.8 unit=°C
